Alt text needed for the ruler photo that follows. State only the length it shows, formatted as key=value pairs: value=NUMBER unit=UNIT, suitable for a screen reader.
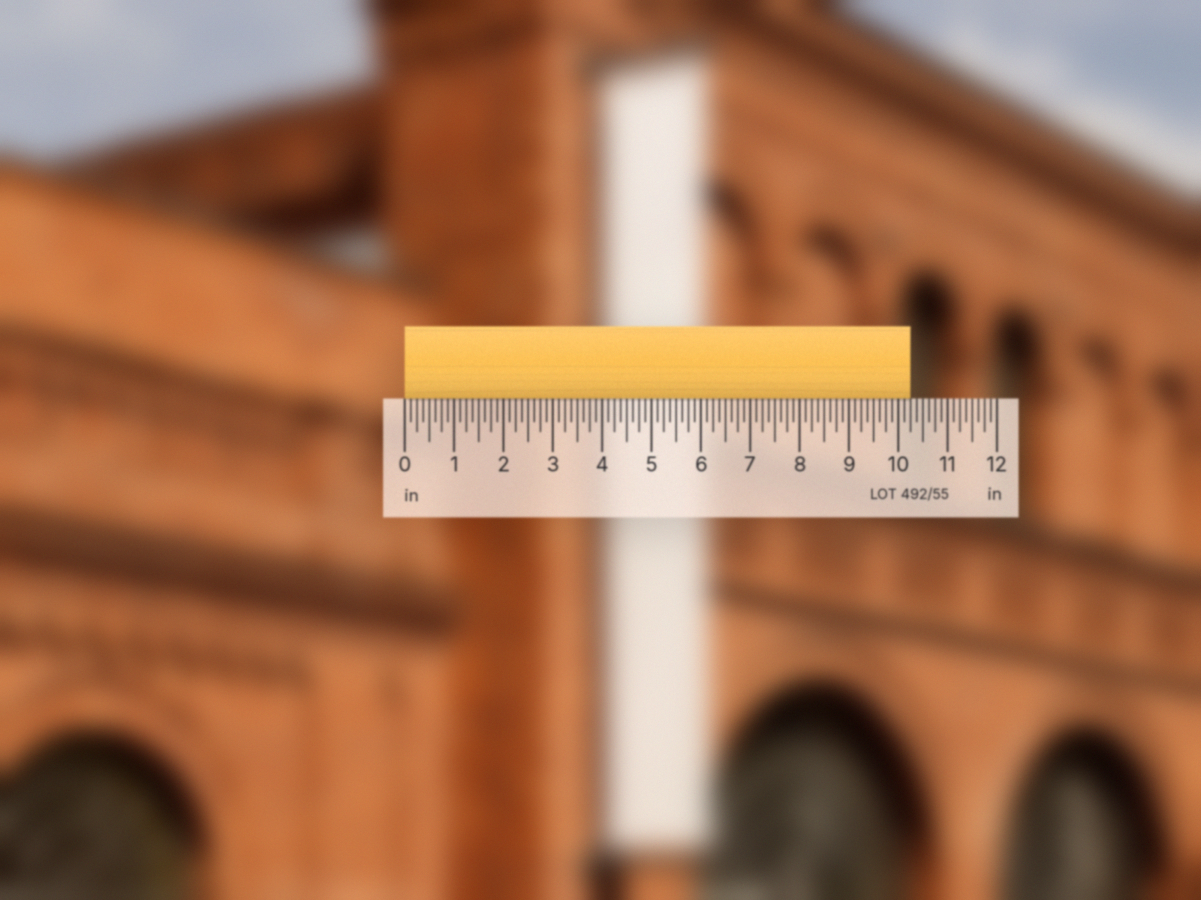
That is value=10.25 unit=in
